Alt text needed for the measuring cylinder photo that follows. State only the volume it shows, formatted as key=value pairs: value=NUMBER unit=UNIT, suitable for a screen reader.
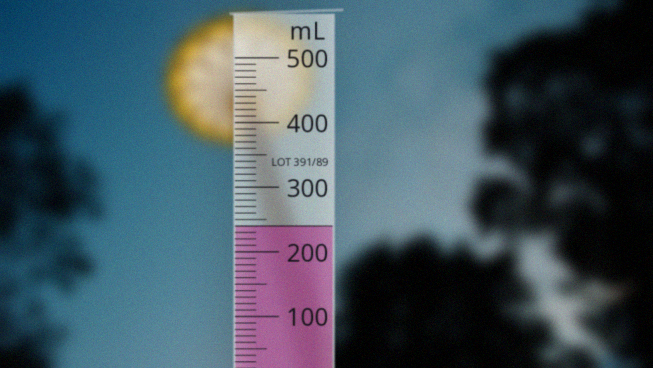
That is value=240 unit=mL
